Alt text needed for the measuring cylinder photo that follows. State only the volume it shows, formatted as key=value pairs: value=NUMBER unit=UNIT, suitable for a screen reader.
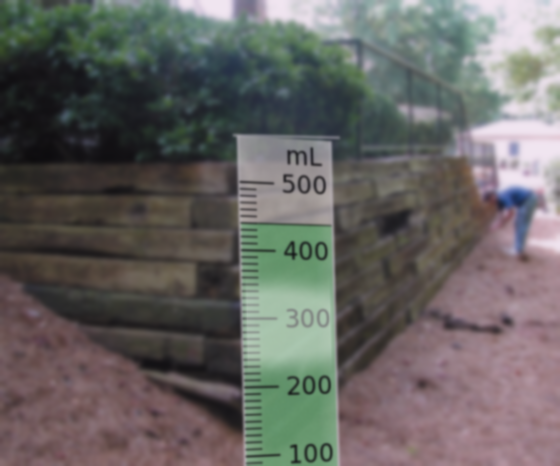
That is value=440 unit=mL
